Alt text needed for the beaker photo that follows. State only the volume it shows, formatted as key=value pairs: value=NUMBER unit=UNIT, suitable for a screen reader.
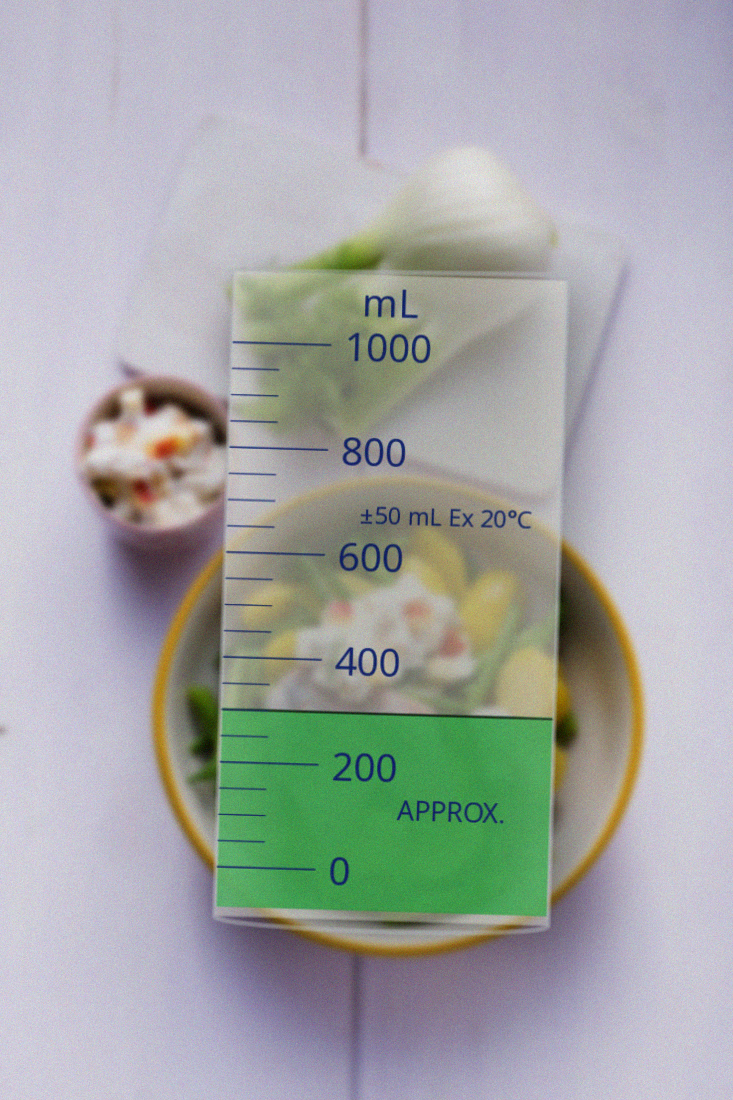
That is value=300 unit=mL
